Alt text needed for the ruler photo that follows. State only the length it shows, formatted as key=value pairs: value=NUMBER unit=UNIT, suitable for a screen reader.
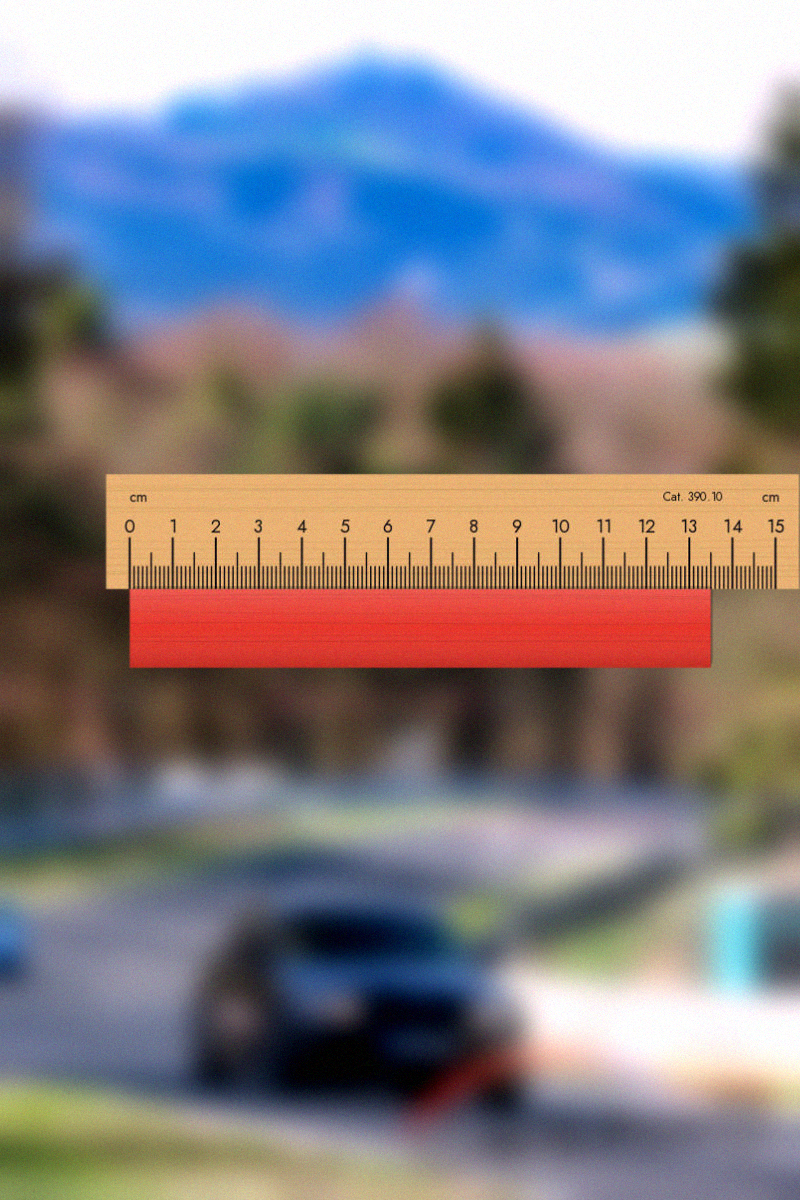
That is value=13.5 unit=cm
